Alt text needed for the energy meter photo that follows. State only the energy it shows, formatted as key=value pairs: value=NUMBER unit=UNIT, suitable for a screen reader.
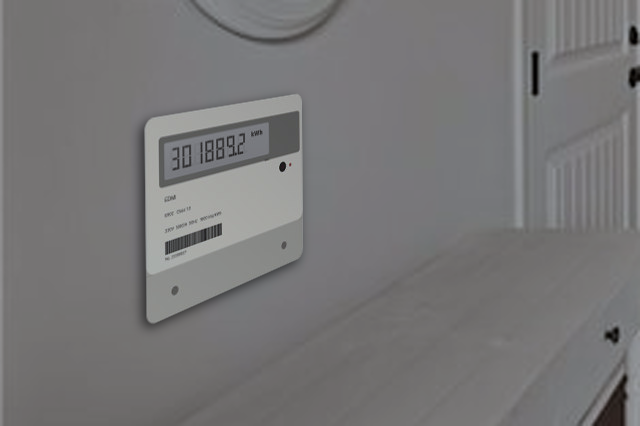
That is value=301889.2 unit=kWh
